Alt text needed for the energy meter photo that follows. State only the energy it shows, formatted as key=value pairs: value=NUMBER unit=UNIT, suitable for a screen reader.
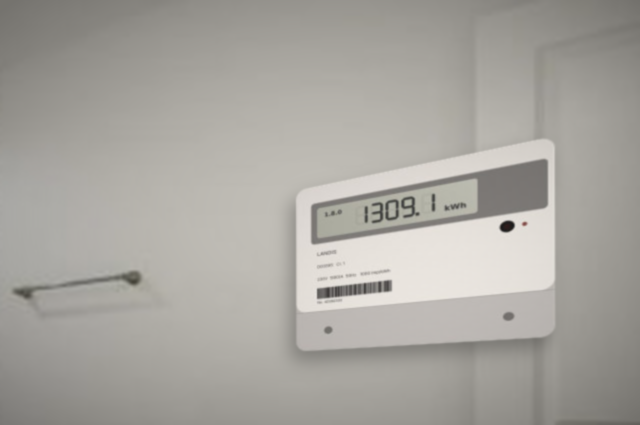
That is value=1309.1 unit=kWh
